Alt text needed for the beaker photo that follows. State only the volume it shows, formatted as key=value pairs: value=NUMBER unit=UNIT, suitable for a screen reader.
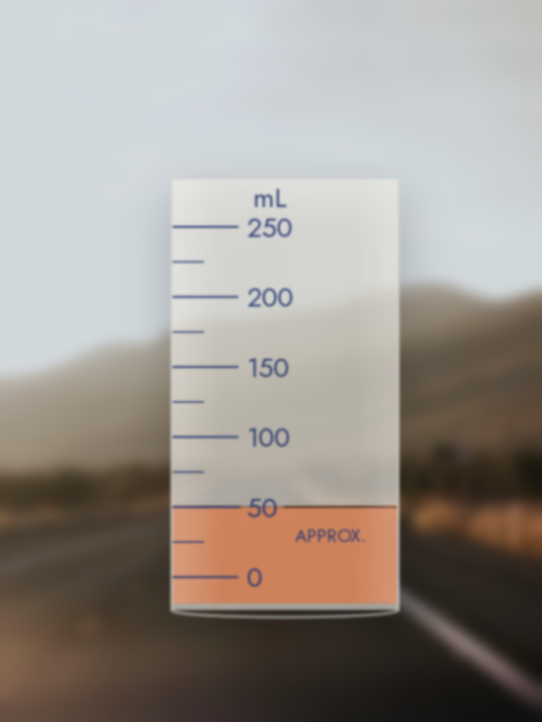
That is value=50 unit=mL
